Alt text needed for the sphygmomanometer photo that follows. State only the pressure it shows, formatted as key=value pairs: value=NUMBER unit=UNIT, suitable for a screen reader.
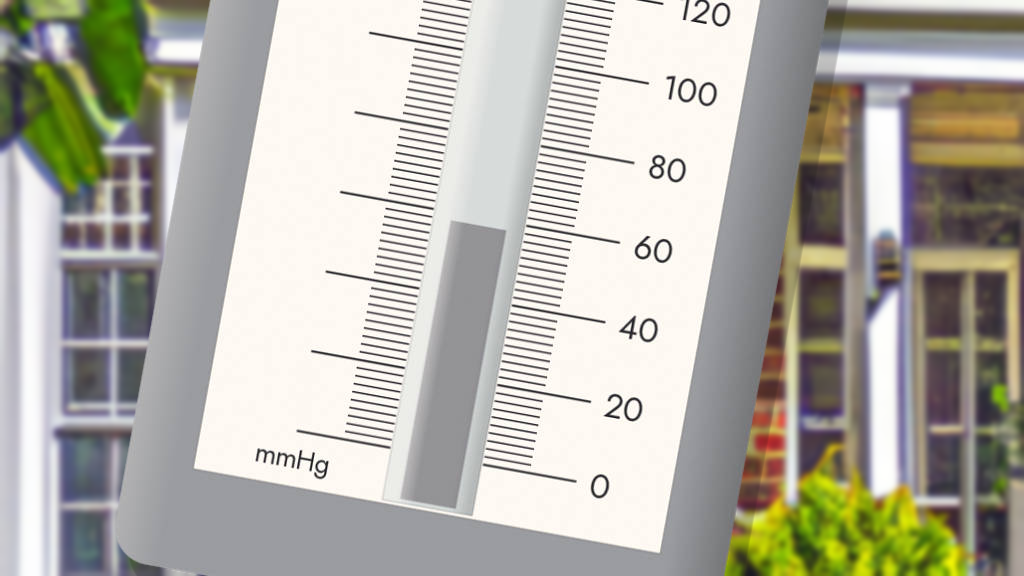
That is value=58 unit=mmHg
